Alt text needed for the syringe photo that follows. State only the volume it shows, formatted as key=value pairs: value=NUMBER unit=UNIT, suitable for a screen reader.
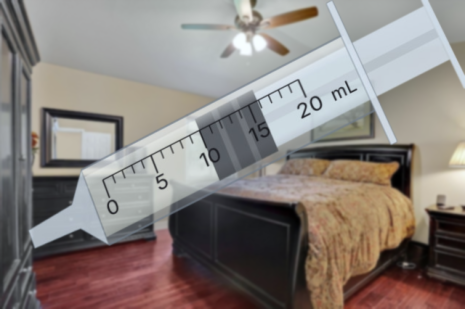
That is value=10 unit=mL
